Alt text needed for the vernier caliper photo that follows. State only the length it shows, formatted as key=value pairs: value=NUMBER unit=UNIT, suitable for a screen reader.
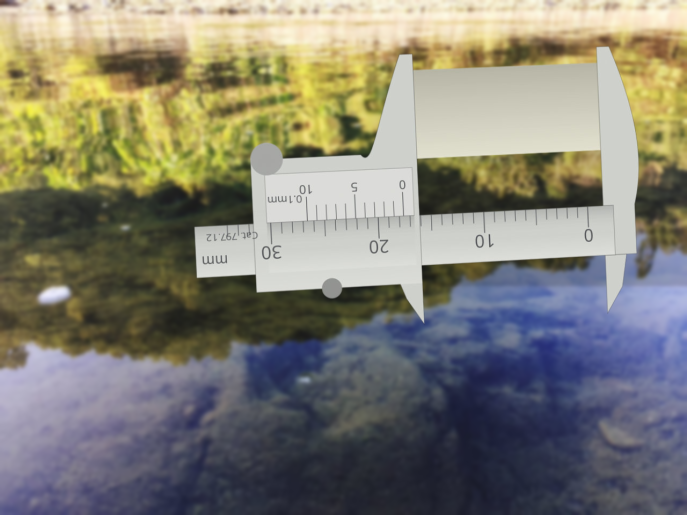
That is value=17.6 unit=mm
